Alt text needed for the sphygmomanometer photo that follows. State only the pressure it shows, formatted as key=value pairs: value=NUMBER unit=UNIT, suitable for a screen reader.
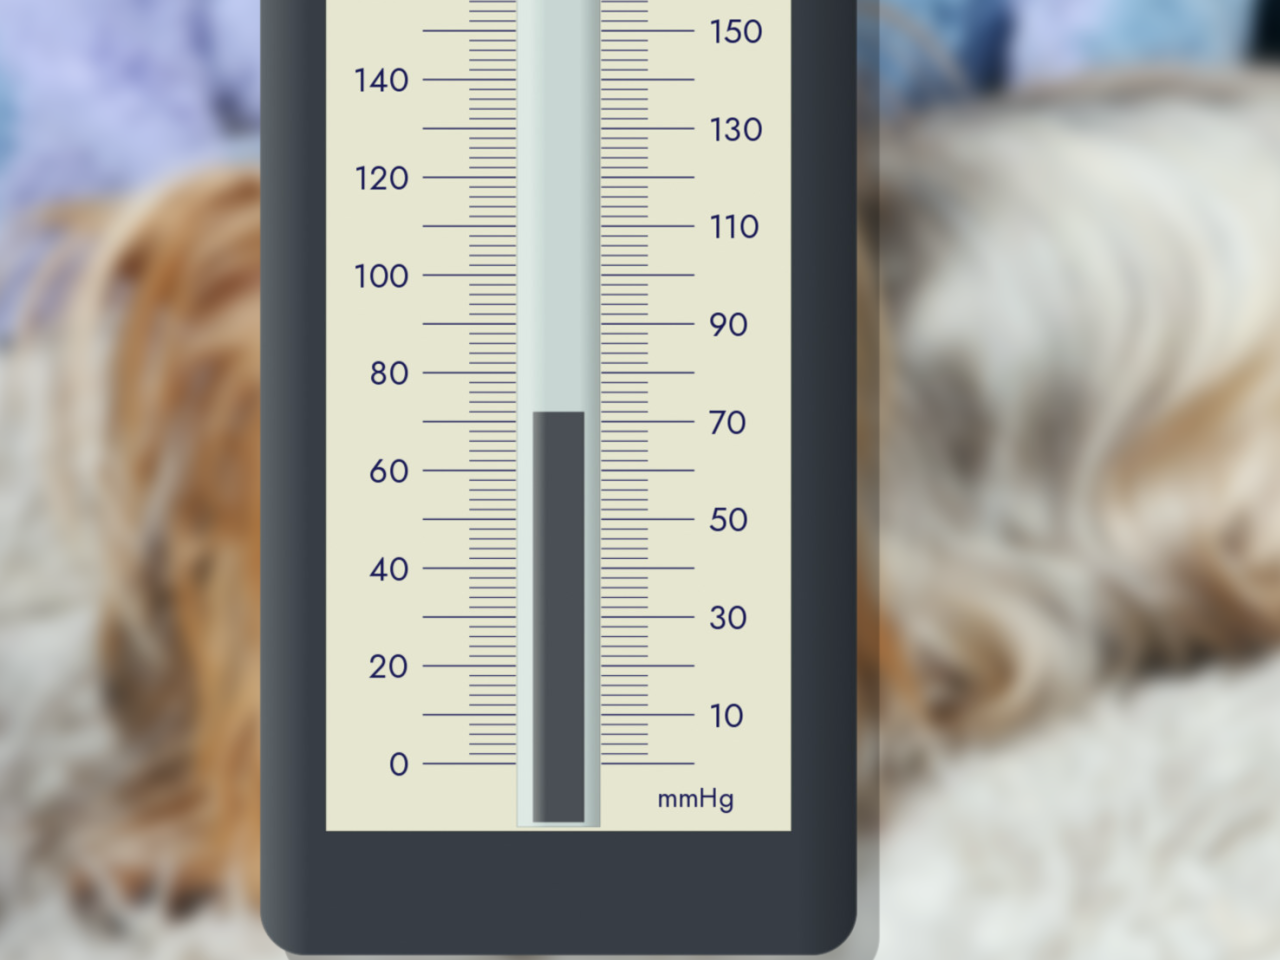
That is value=72 unit=mmHg
